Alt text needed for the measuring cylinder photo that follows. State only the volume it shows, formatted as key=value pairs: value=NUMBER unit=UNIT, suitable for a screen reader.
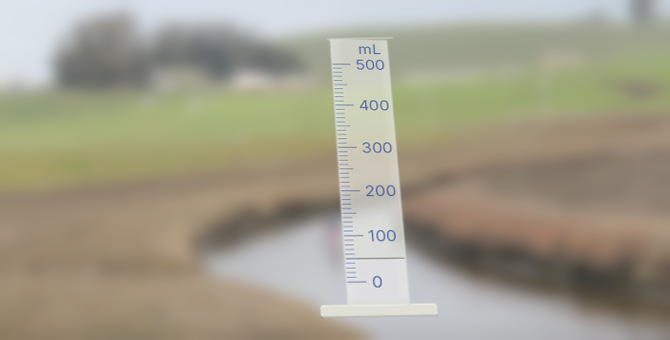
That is value=50 unit=mL
